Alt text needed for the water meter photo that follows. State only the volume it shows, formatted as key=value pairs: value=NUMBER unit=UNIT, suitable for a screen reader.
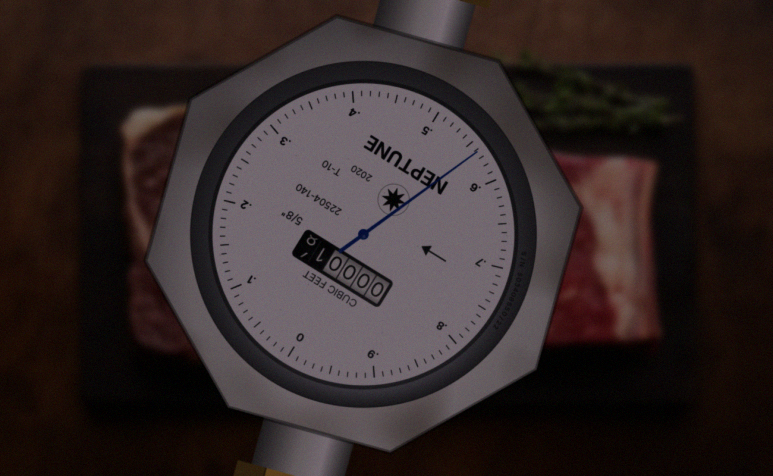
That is value=17.56 unit=ft³
